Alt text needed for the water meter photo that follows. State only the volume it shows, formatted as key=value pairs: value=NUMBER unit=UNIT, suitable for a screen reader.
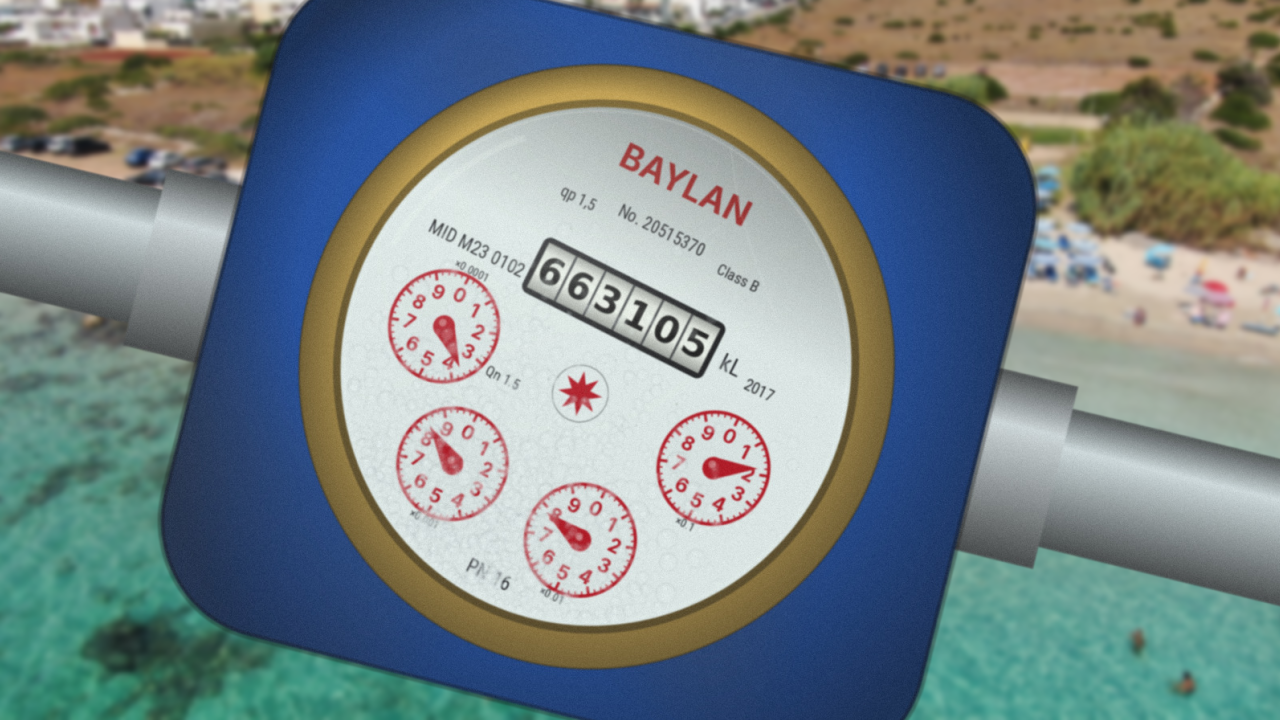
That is value=663105.1783 unit=kL
